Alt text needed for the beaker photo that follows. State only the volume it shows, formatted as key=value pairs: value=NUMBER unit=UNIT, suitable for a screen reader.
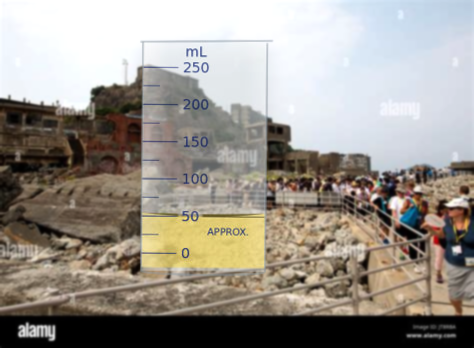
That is value=50 unit=mL
